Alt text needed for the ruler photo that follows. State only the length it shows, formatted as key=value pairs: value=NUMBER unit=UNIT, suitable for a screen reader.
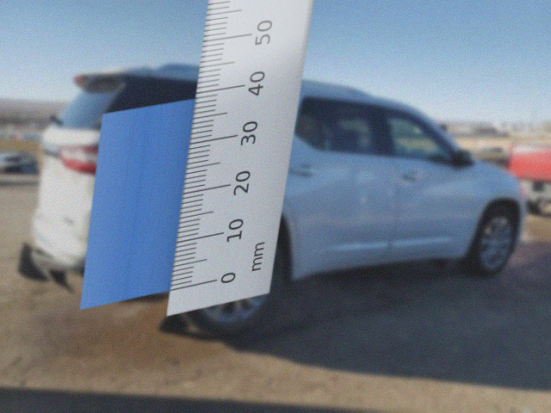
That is value=39 unit=mm
